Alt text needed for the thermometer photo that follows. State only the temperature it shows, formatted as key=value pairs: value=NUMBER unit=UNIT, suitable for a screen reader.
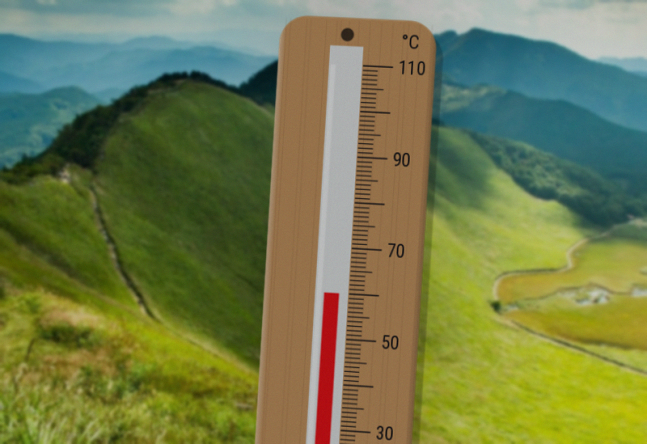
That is value=60 unit=°C
